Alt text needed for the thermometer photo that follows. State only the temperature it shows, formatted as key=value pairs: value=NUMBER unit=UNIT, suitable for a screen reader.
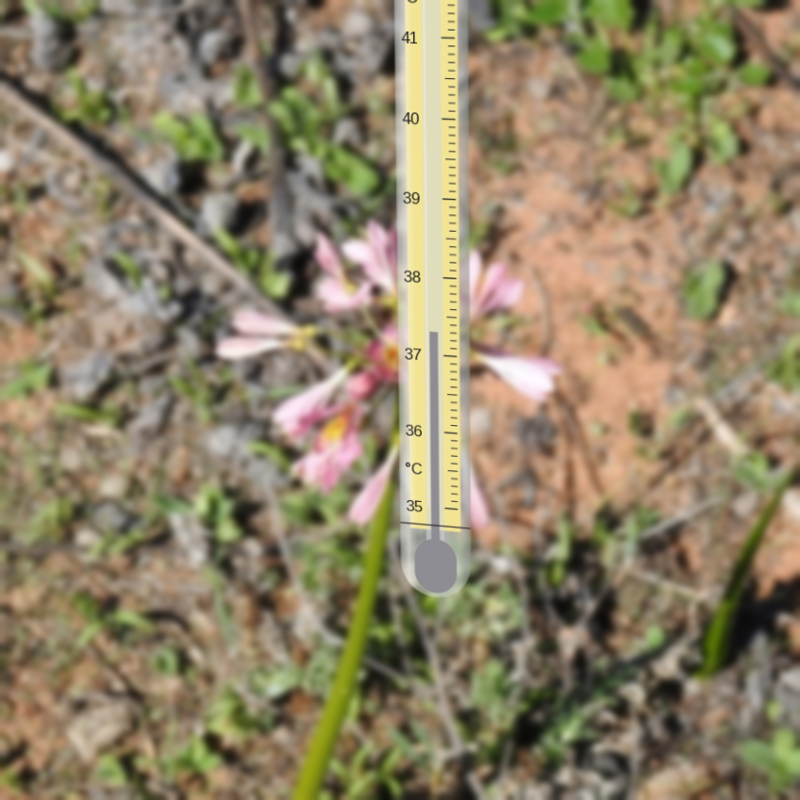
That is value=37.3 unit=°C
